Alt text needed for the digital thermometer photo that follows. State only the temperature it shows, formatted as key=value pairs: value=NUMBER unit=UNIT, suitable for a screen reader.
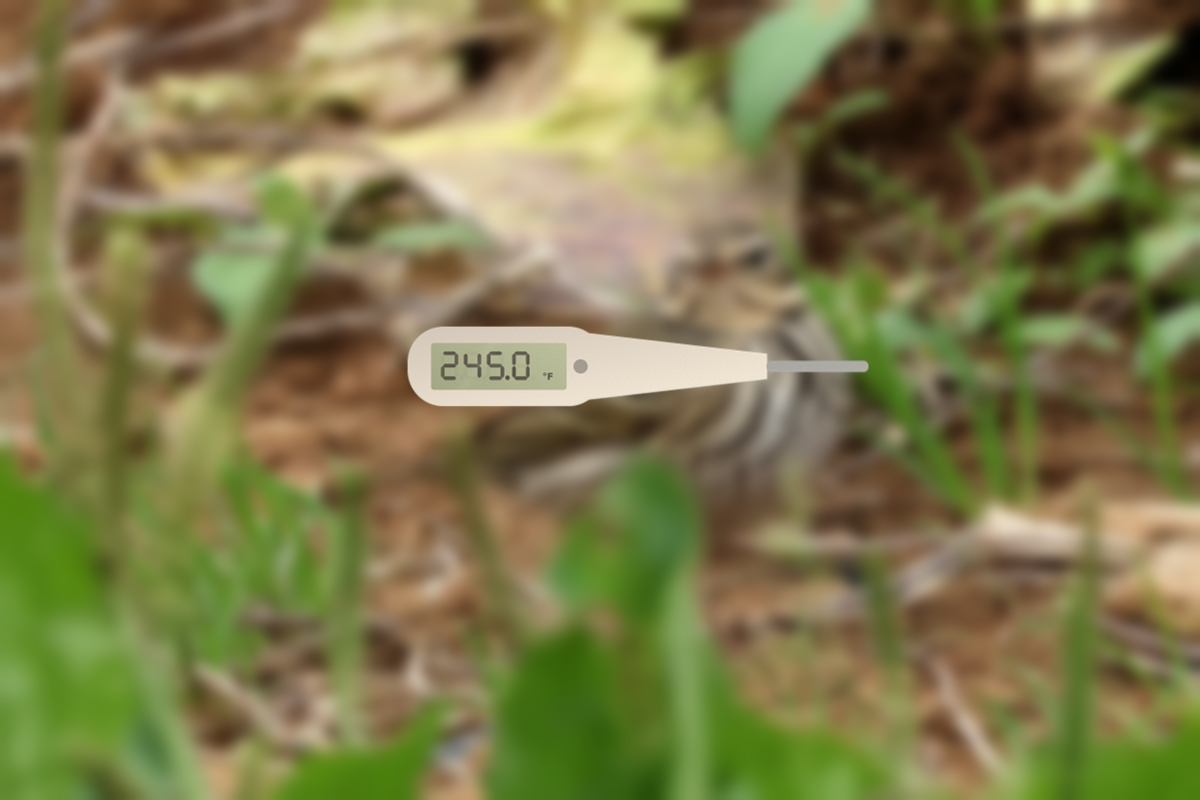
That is value=245.0 unit=°F
